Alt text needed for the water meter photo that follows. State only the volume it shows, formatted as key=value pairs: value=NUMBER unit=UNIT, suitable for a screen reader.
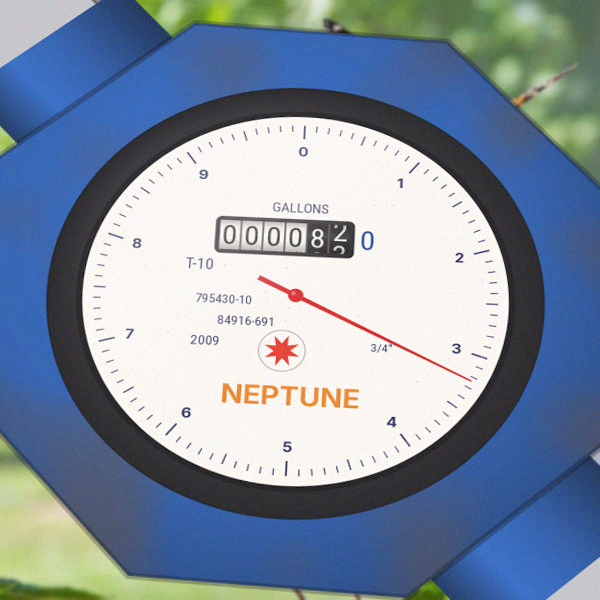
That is value=823.2 unit=gal
